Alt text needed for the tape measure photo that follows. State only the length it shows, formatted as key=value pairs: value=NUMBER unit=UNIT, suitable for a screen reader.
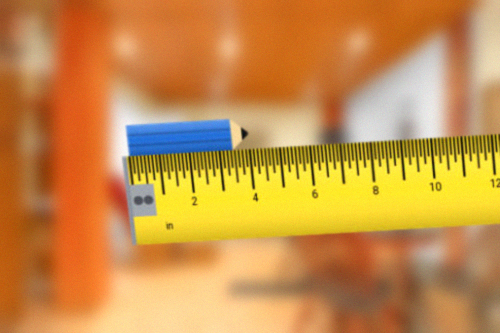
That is value=4 unit=in
